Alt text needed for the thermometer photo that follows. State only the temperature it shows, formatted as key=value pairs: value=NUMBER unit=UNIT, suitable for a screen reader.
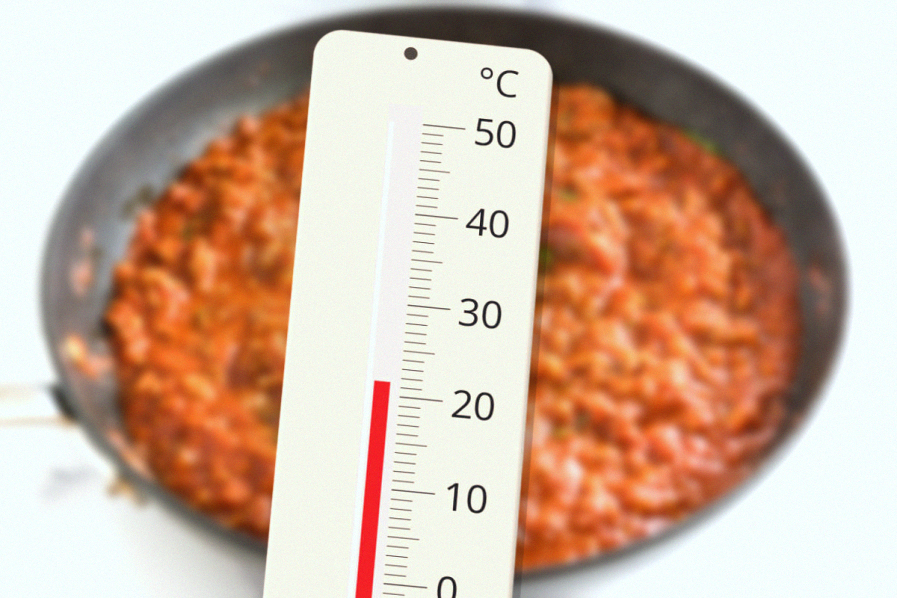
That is value=21.5 unit=°C
